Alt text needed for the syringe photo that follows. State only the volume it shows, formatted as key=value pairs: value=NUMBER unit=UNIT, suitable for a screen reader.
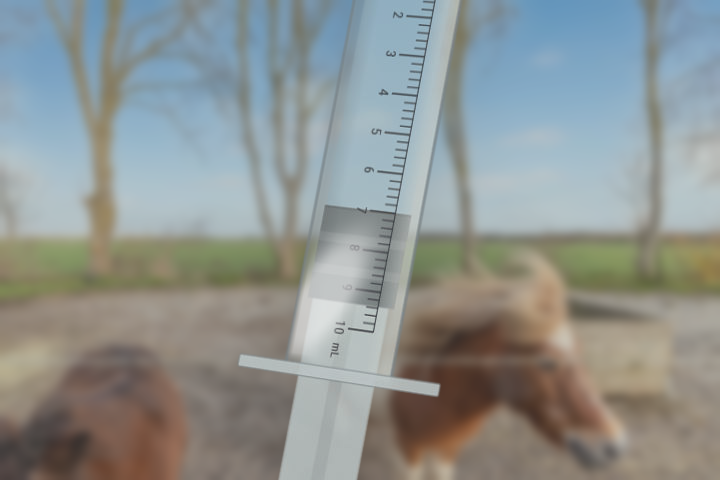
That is value=7 unit=mL
